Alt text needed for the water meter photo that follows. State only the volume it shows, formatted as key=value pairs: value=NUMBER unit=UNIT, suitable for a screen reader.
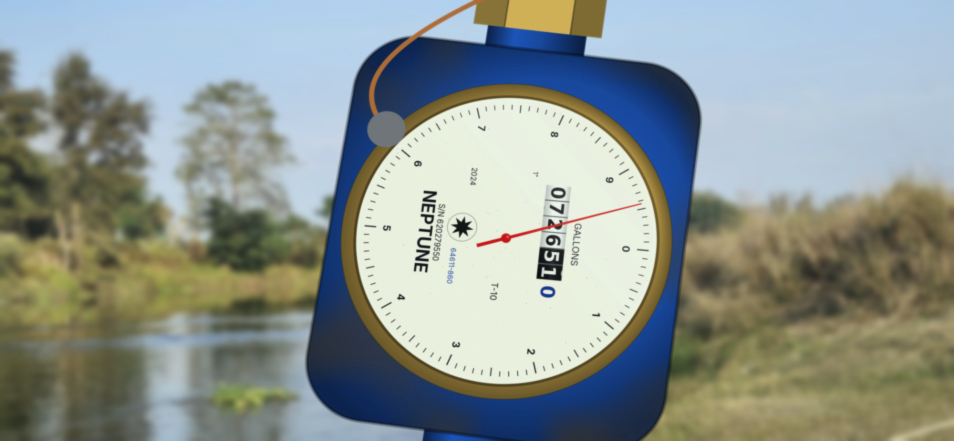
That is value=726509.4 unit=gal
